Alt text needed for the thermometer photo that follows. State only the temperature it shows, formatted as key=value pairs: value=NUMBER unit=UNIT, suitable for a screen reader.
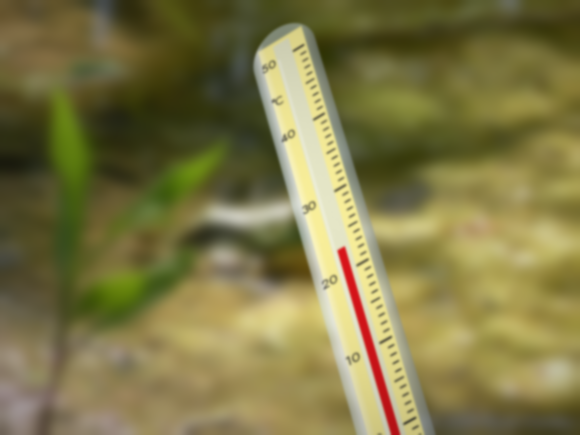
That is value=23 unit=°C
